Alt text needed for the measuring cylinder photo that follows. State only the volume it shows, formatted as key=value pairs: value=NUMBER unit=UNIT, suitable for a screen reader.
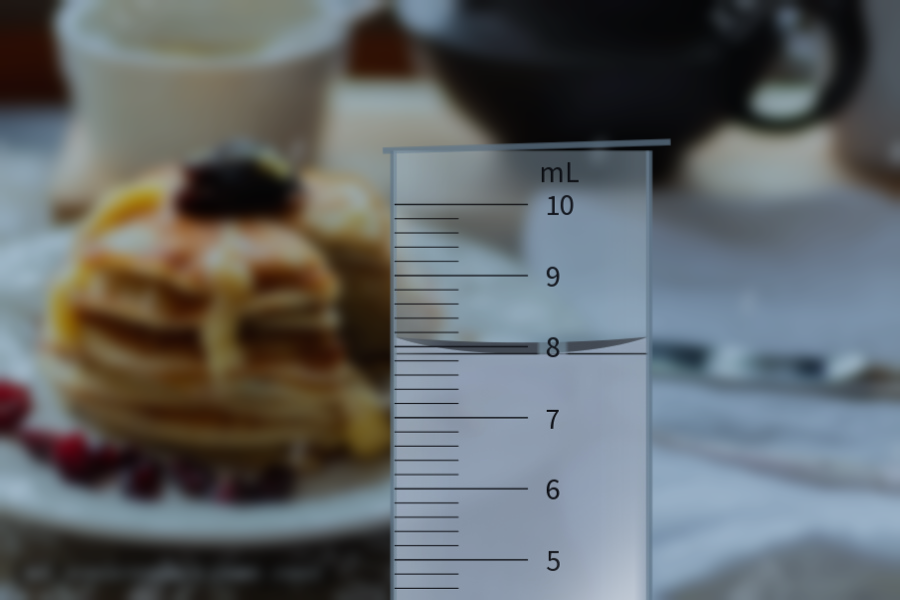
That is value=7.9 unit=mL
